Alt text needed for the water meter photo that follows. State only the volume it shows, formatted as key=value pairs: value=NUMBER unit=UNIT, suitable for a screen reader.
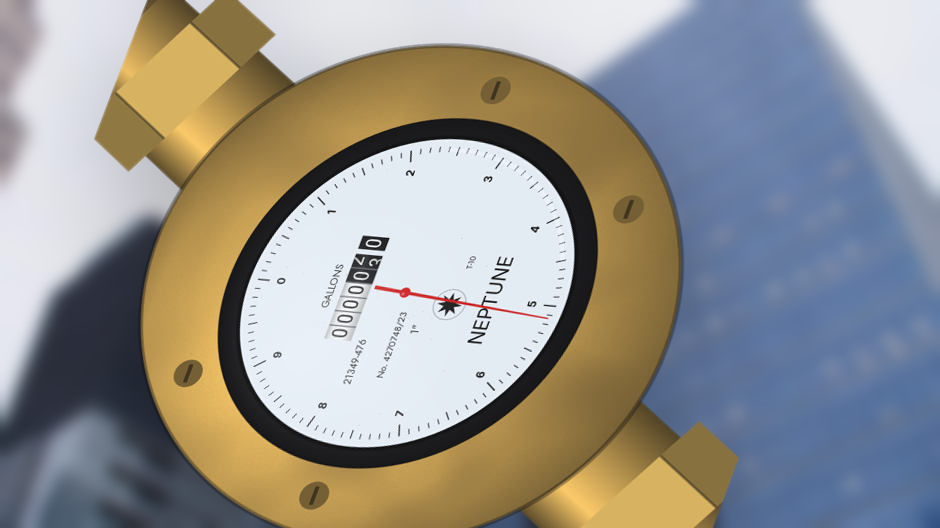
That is value=25.1 unit=gal
